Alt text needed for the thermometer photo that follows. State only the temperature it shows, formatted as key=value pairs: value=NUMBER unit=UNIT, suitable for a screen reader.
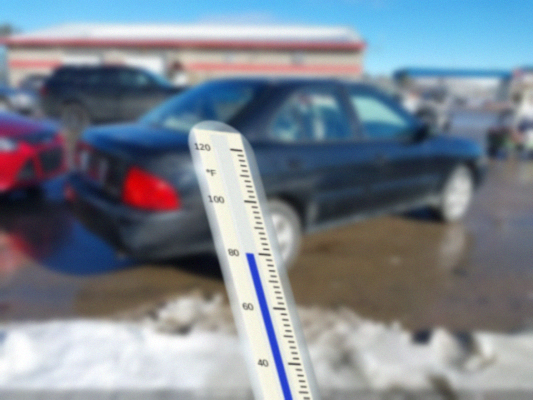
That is value=80 unit=°F
